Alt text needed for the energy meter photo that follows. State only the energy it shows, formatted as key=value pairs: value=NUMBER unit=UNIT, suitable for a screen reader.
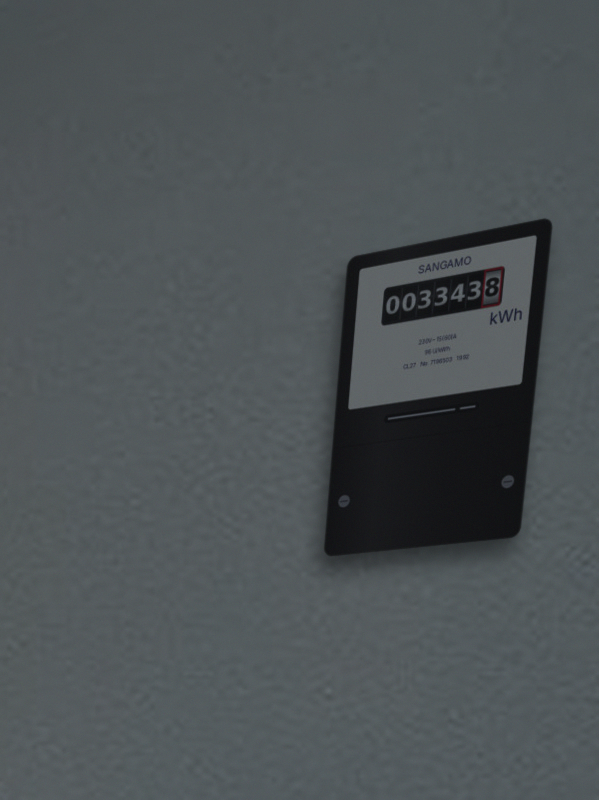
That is value=3343.8 unit=kWh
